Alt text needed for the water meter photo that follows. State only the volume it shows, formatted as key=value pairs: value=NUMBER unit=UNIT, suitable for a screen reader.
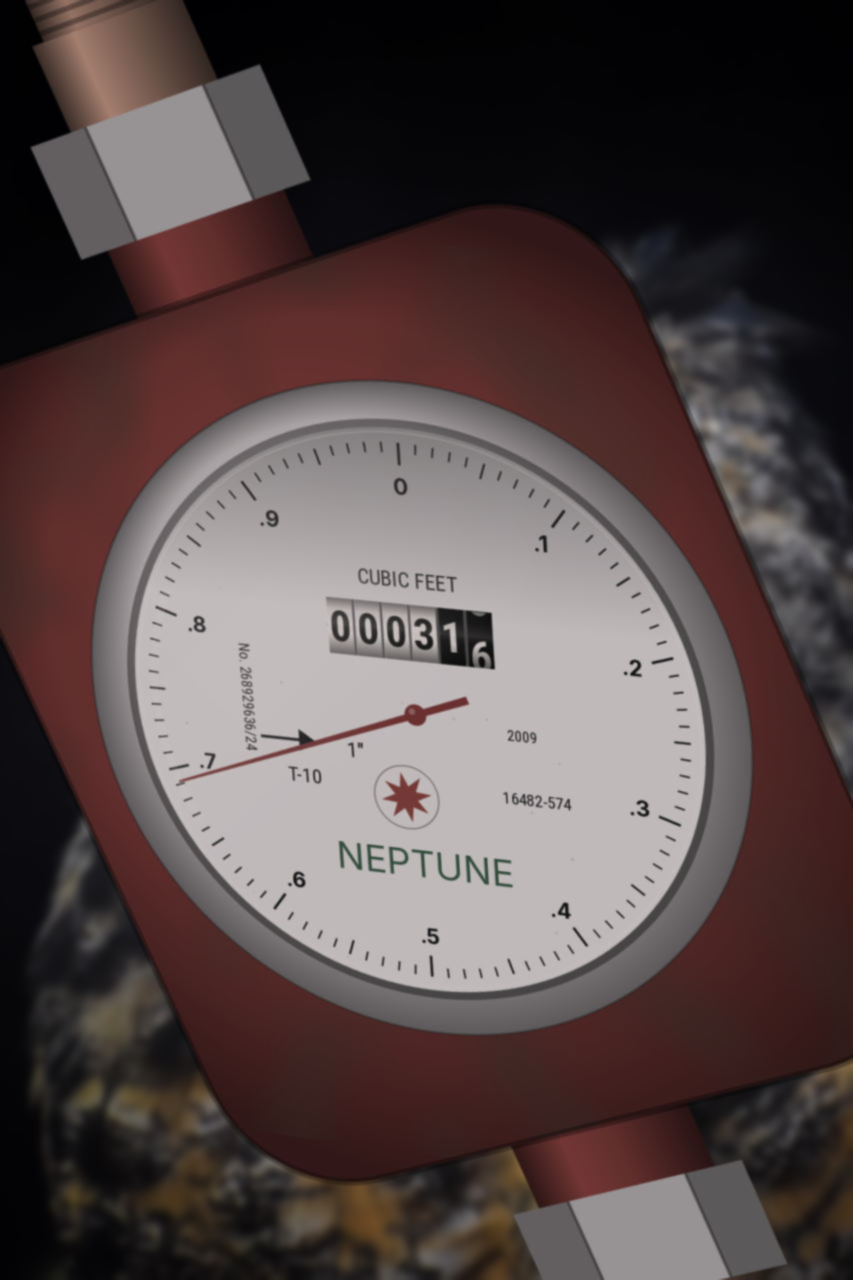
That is value=315.69 unit=ft³
